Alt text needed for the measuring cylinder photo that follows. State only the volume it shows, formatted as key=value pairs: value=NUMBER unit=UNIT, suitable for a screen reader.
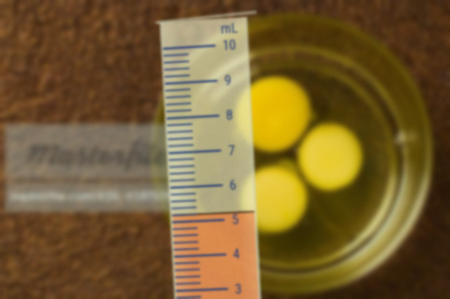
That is value=5.2 unit=mL
